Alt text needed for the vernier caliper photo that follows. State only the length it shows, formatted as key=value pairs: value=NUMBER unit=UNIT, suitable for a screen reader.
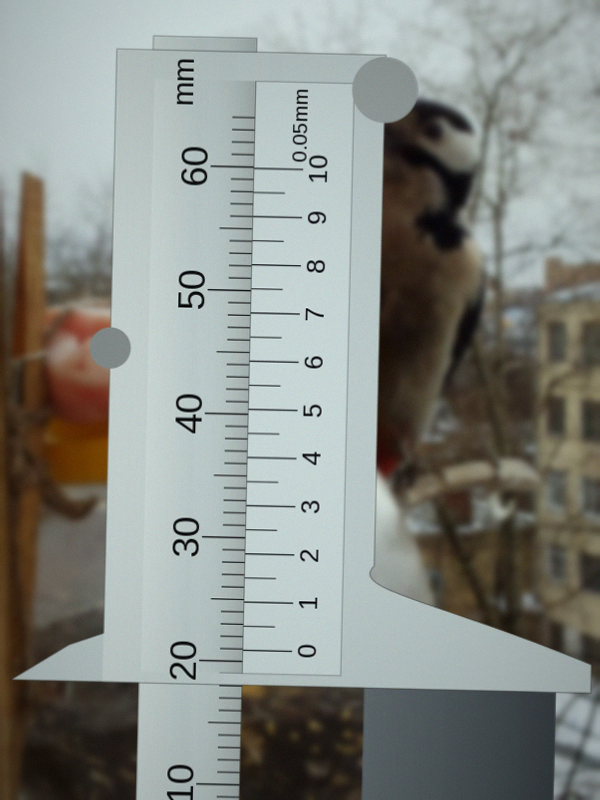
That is value=20.9 unit=mm
